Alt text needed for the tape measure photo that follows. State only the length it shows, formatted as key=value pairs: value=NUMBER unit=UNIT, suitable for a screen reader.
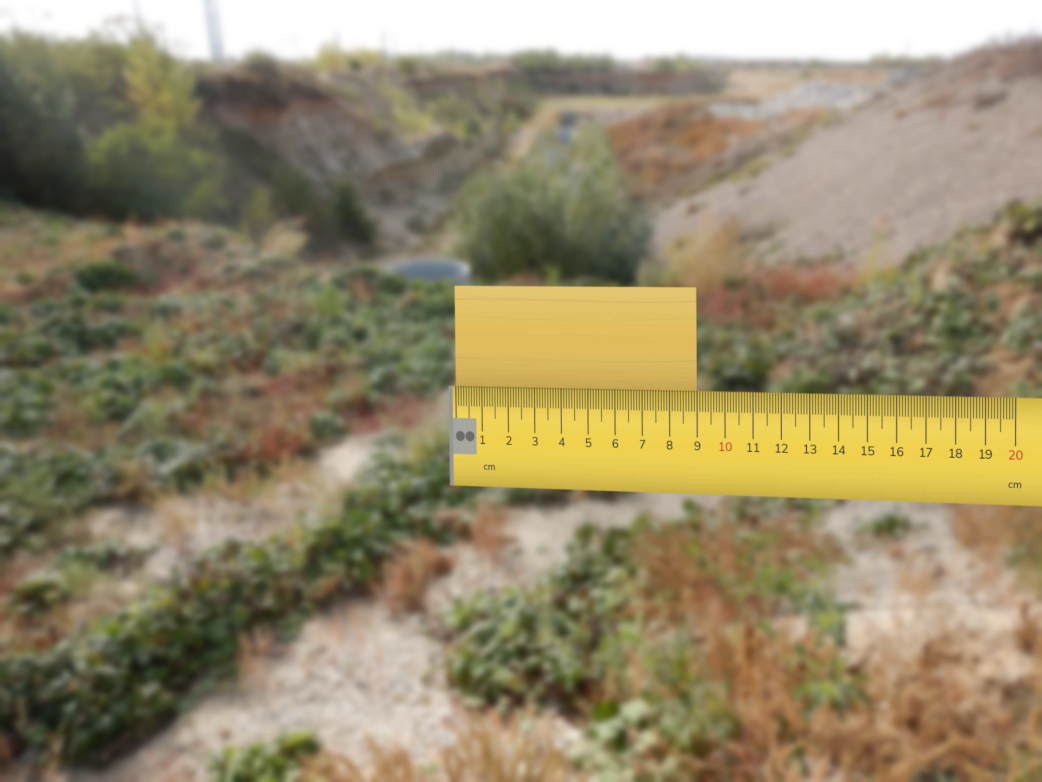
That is value=9 unit=cm
